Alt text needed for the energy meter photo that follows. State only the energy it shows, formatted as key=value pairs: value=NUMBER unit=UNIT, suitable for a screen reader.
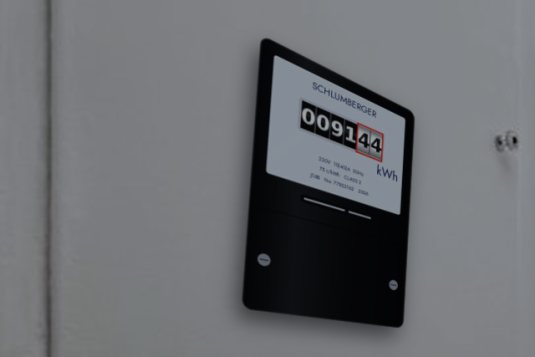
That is value=91.44 unit=kWh
